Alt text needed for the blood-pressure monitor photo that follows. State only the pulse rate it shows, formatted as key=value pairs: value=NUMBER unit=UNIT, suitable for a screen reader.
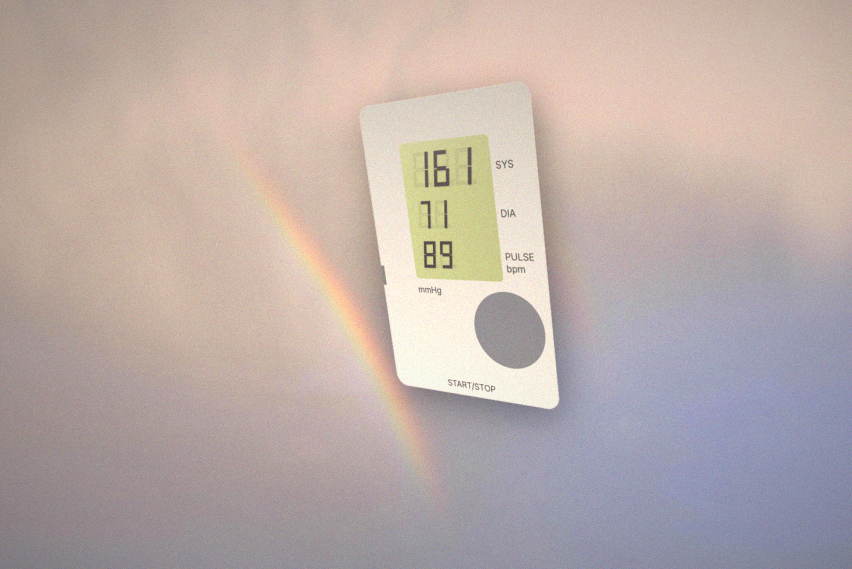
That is value=89 unit=bpm
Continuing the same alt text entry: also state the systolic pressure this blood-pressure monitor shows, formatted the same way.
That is value=161 unit=mmHg
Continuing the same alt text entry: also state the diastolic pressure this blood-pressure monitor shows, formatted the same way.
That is value=71 unit=mmHg
